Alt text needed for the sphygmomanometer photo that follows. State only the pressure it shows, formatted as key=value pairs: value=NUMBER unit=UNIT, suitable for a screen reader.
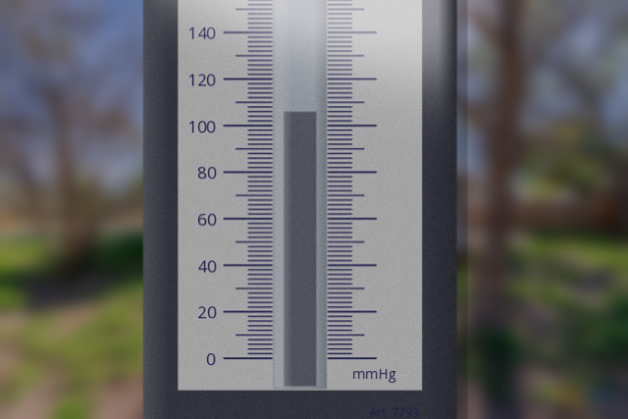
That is value=106 unit=mmHg
